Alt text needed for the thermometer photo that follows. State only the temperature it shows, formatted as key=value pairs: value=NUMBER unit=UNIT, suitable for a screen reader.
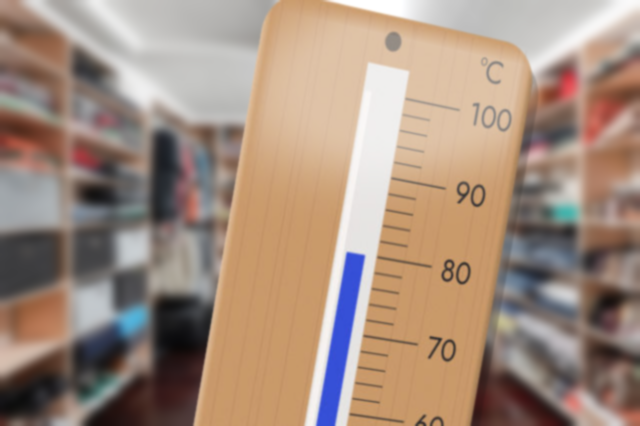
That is value=80 unit=°C
